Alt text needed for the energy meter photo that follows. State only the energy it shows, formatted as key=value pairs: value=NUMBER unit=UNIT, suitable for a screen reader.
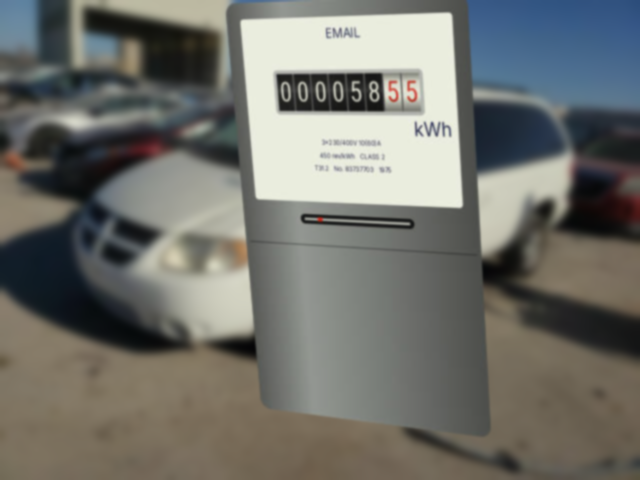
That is value=58.55 unit=kWh
